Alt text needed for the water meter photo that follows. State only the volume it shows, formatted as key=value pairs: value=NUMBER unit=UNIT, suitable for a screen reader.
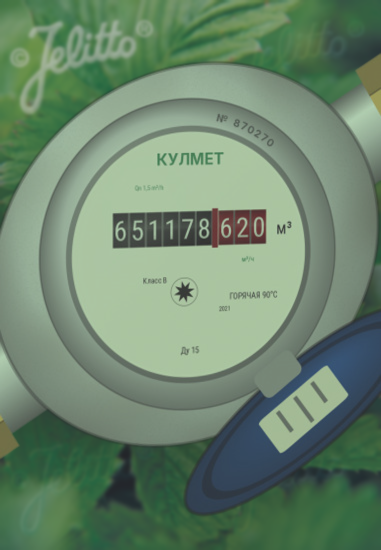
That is value=651178.620 unit=m³
